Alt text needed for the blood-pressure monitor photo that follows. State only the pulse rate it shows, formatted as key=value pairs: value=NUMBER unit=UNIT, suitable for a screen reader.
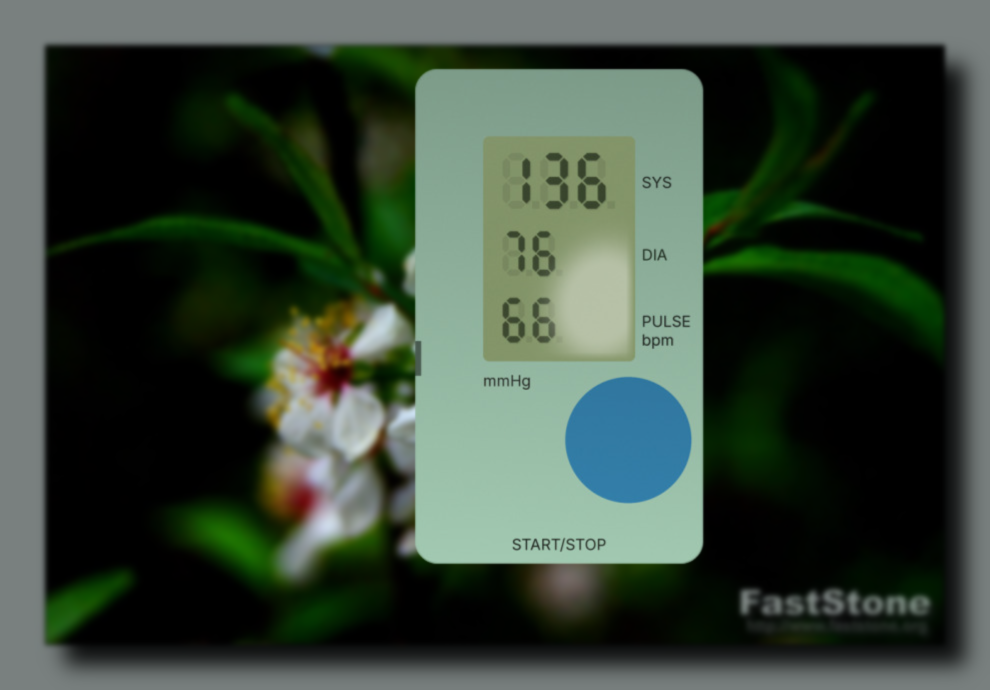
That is value=66 unit=bpm
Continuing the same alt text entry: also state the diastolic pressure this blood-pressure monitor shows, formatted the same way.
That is value=76 unit=mmHg
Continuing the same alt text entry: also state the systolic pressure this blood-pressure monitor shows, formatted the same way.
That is value=136 unit=mmHg
